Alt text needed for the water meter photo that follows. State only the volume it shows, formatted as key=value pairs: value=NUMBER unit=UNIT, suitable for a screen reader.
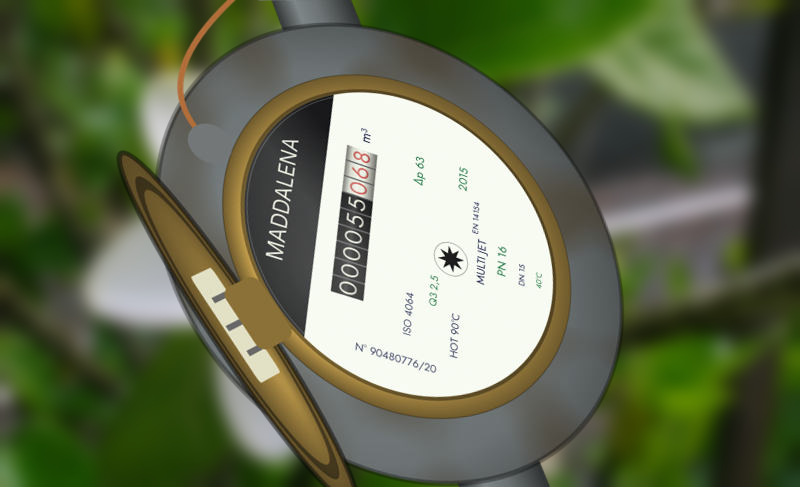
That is value=55.068 unit=m³
